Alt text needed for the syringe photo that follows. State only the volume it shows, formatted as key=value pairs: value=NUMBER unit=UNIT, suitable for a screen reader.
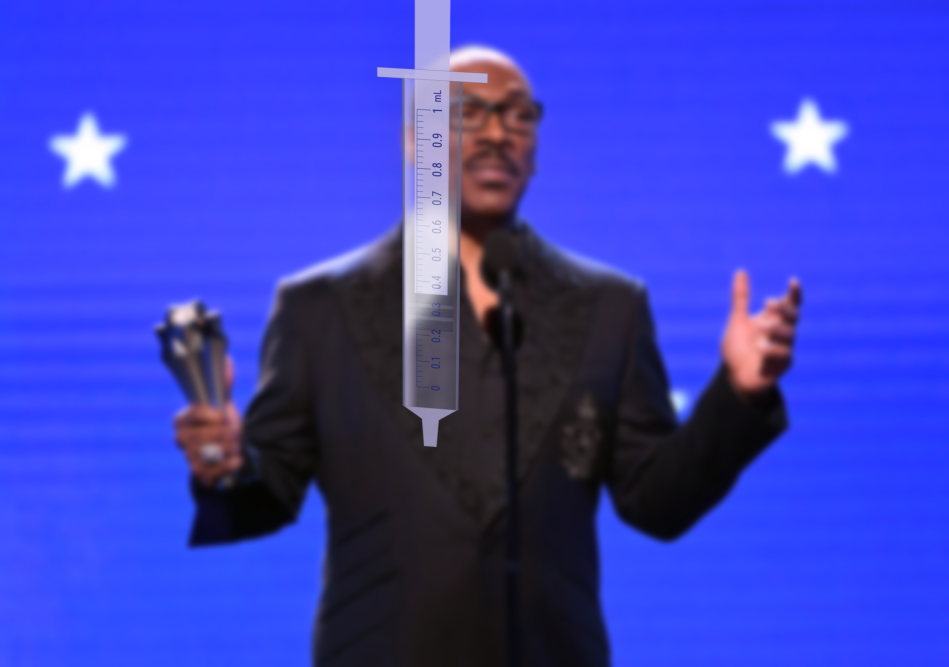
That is value=0.22 unit=mL
